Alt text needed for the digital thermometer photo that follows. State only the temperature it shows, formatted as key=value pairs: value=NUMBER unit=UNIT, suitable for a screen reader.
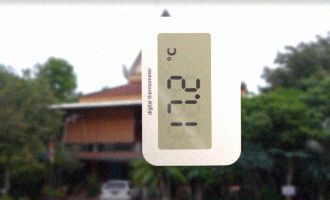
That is value=17.2 unit=°C
